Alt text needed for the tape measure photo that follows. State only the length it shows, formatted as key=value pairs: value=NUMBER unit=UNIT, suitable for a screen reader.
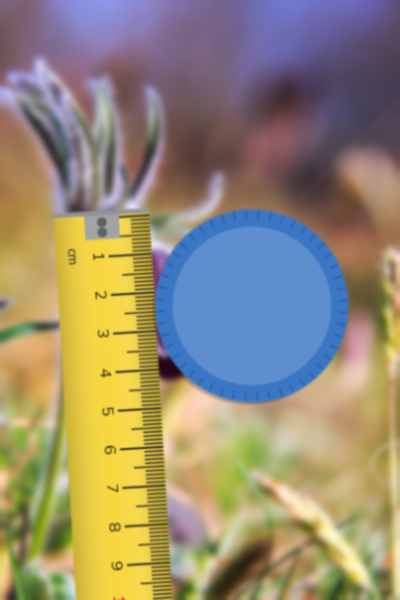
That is value=5 unit=cm
